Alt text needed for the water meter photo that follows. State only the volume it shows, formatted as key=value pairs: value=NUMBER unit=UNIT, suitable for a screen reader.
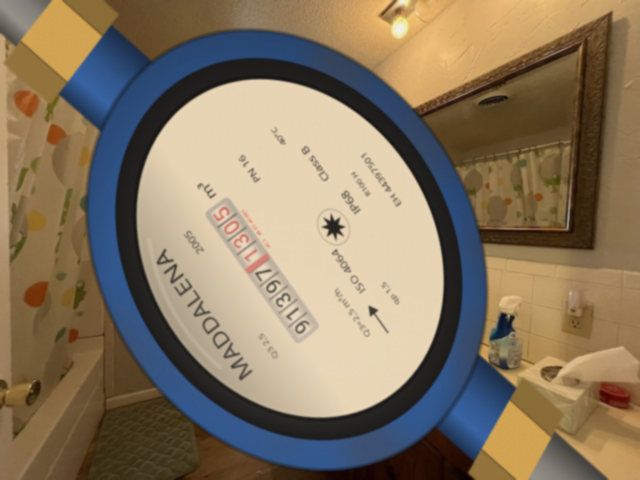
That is value=91397.1305 unit=m³
